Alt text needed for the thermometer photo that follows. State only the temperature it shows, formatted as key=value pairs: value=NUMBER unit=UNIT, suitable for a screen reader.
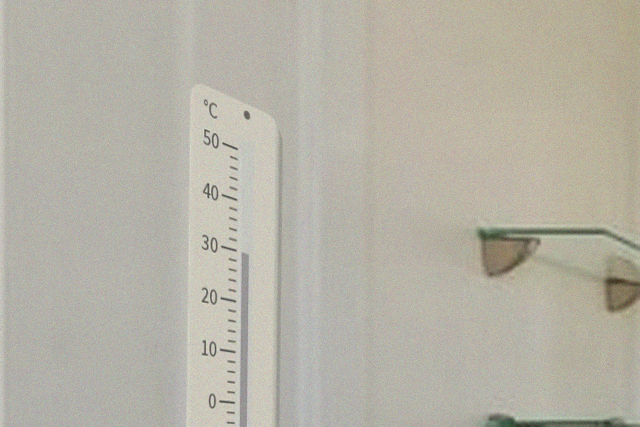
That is value=30 unit=°C
